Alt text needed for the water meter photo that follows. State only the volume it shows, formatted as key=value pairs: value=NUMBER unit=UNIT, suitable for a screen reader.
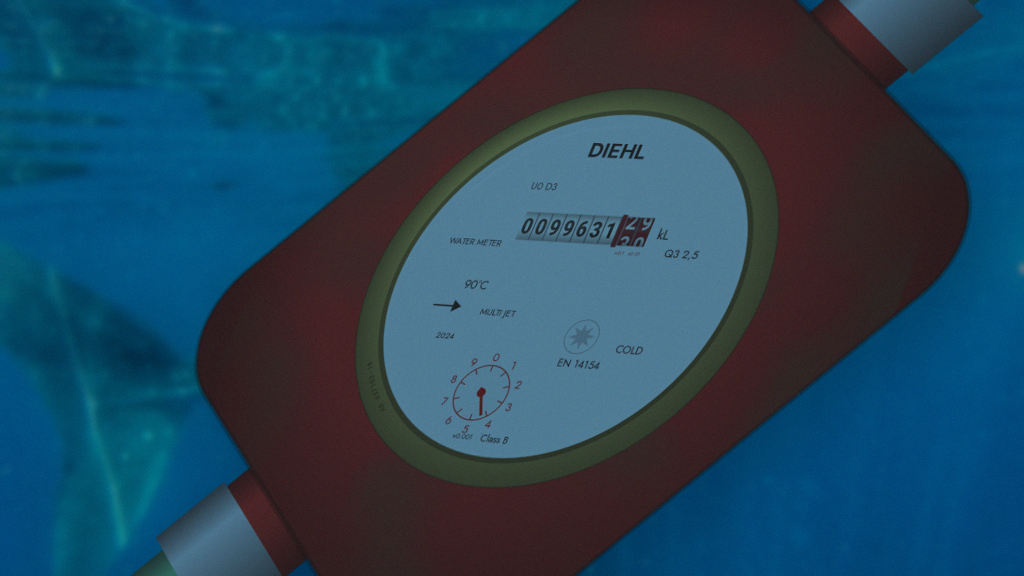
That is value=99631.294 unit=kL
